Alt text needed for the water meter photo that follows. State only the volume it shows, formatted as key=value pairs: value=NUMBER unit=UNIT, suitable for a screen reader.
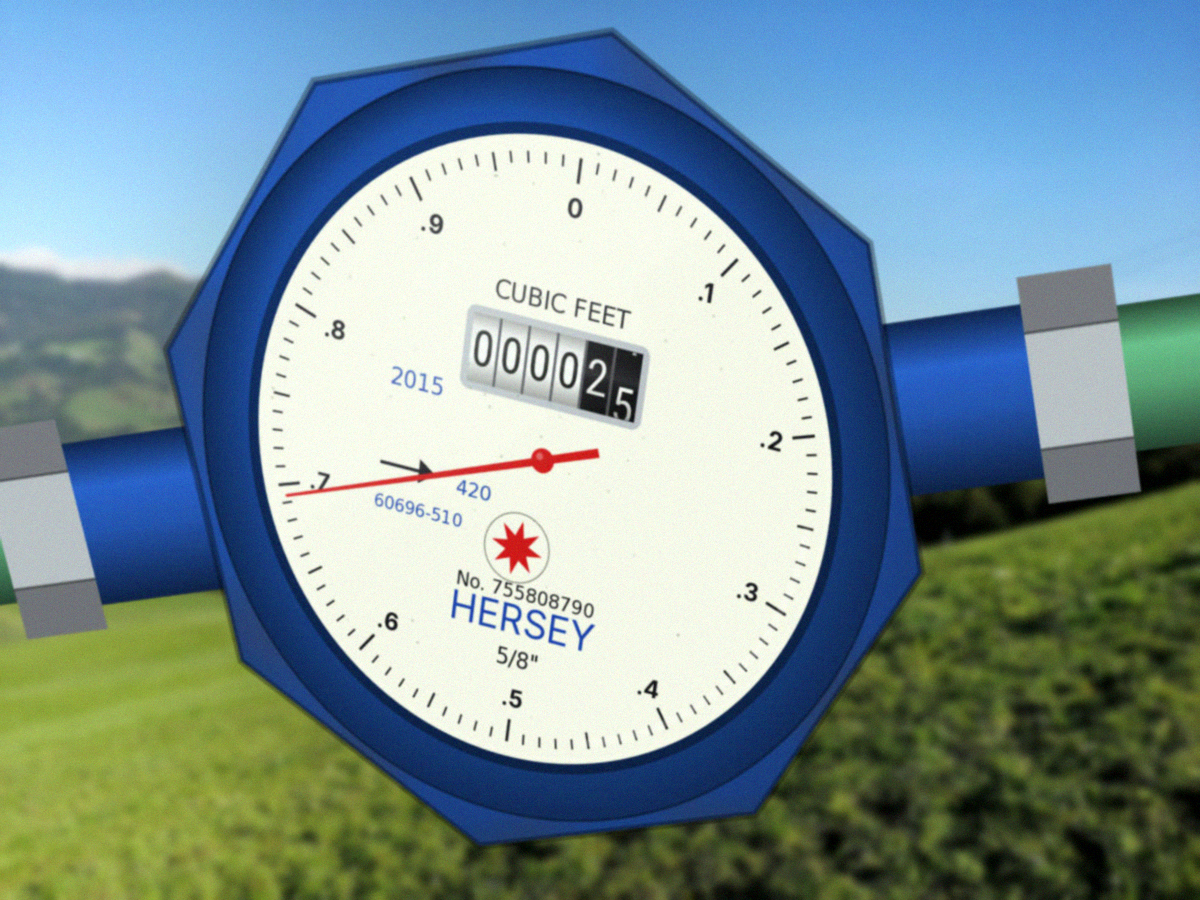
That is value=24.69 unit=ft³
